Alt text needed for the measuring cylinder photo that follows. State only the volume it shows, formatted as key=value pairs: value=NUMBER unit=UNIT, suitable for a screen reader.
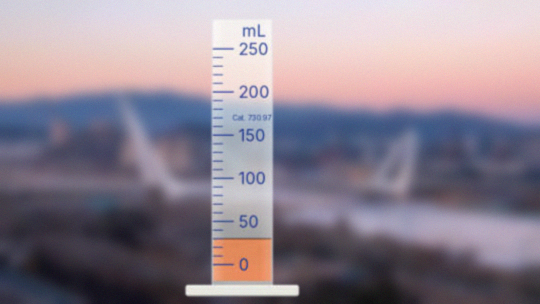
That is value=30 unit=mL
